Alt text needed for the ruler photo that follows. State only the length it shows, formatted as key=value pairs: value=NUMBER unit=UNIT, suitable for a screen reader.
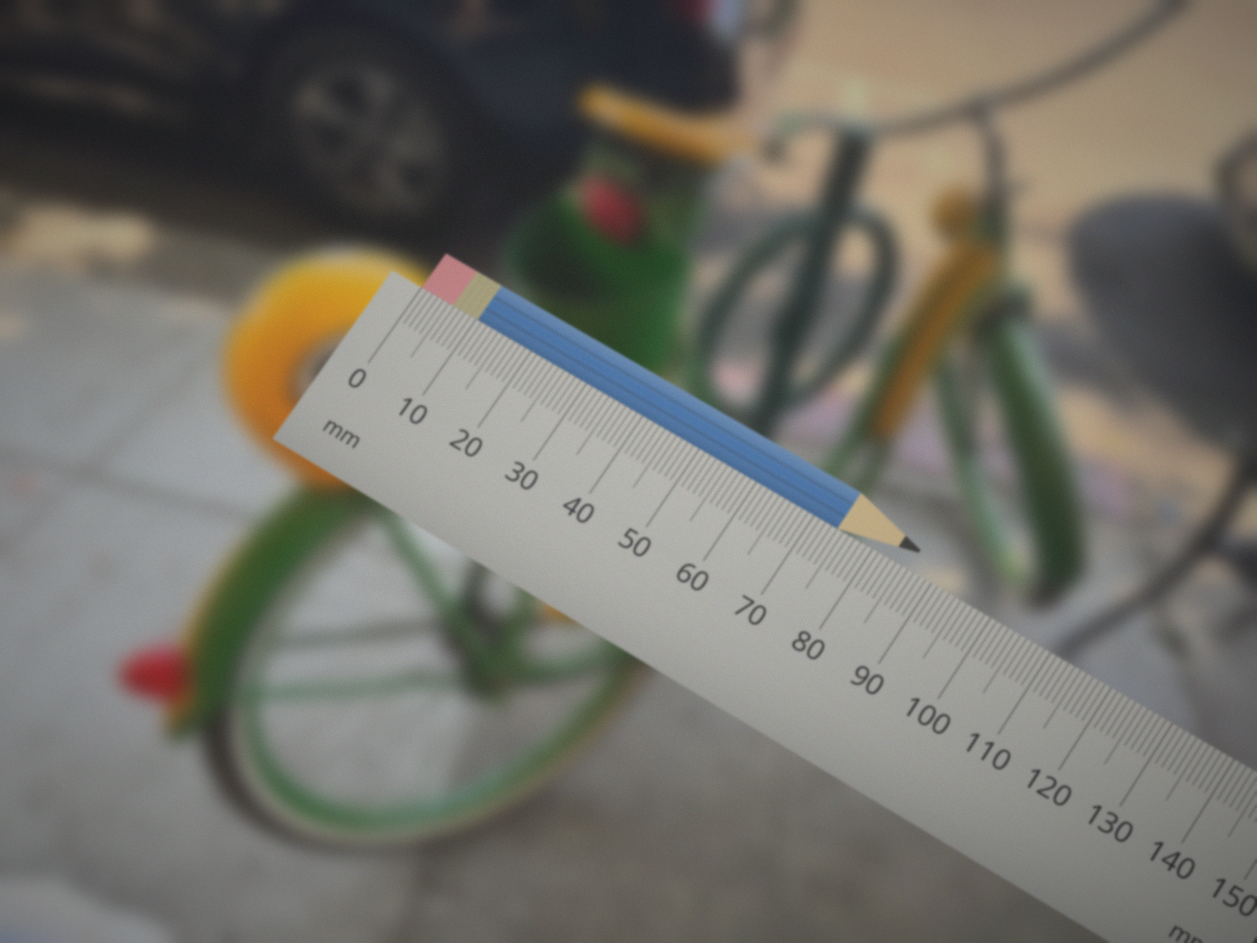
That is value=86 unit=mm
